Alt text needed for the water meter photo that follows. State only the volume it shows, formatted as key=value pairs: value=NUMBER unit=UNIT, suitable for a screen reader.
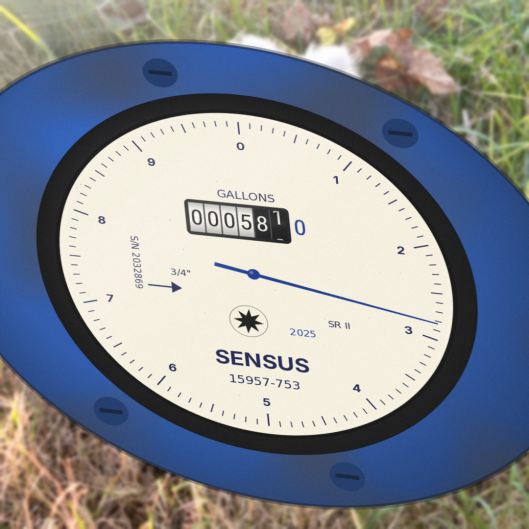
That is value=5812.8 unit=gal
